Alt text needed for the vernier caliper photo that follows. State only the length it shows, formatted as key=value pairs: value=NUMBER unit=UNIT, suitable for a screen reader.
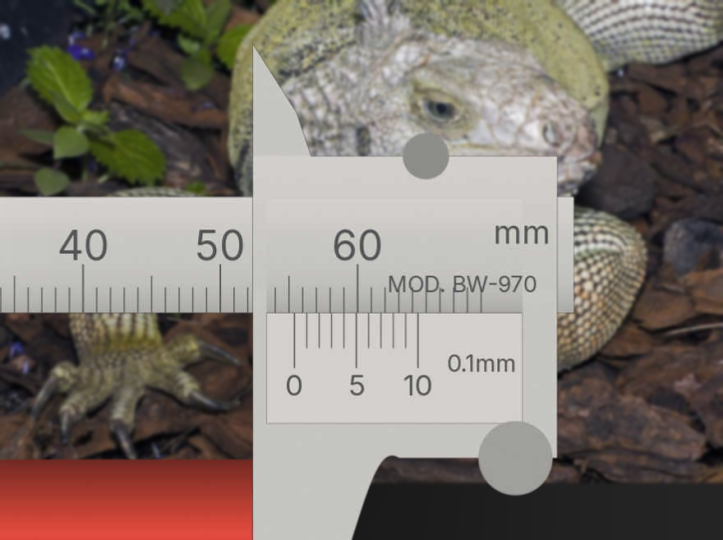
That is value=55.4 unit=mm
